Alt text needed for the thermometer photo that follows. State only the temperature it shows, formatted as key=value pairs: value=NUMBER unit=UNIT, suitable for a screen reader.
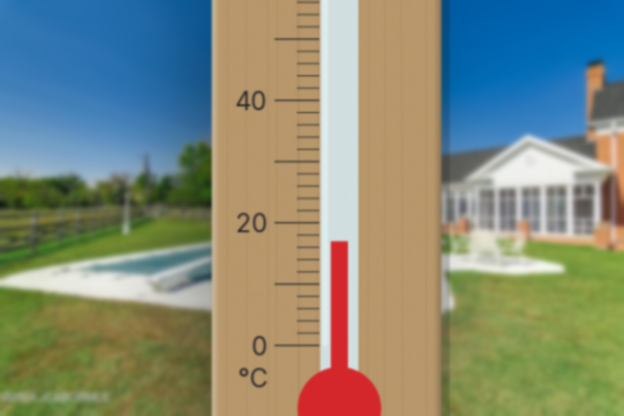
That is value=17 unit=°C
